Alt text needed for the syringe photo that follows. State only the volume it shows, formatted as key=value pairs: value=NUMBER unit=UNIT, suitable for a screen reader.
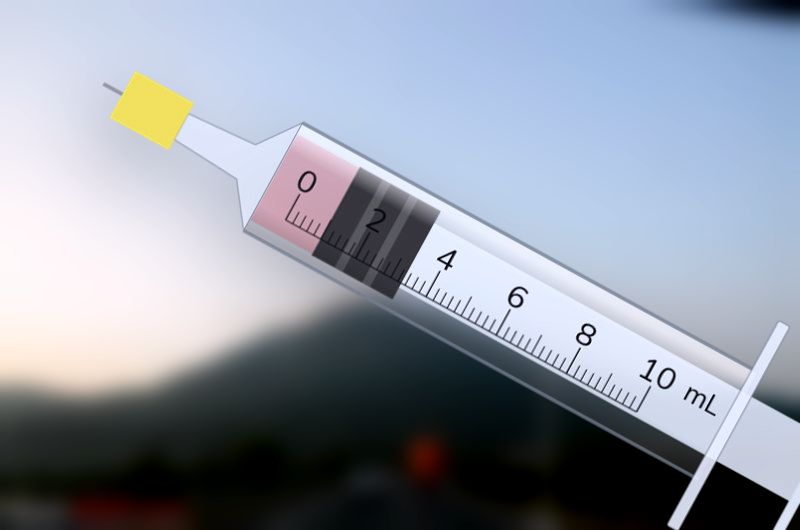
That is value=1 unit=mL
